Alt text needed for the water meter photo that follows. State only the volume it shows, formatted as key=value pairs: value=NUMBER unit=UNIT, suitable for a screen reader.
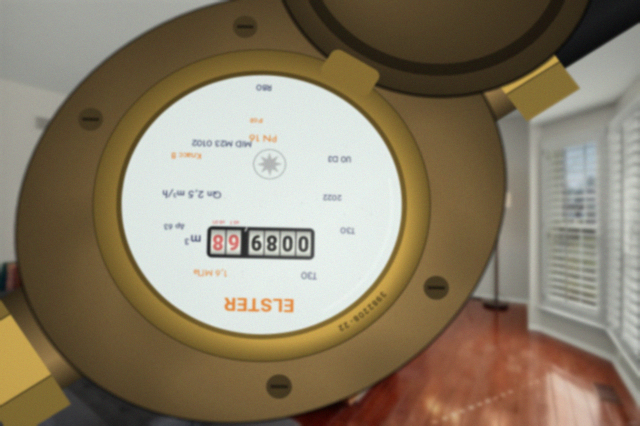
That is value=89.68 unit=m³
